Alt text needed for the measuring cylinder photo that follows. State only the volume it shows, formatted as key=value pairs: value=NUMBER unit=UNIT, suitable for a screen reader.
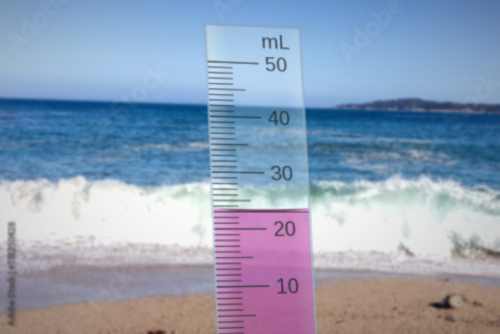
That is value=23 unit=mL
